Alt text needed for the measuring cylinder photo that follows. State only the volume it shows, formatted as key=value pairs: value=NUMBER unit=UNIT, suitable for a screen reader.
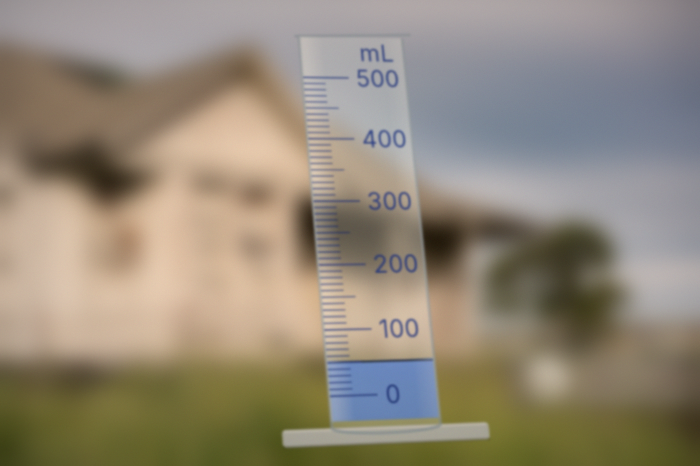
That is value=50 unit=mL
